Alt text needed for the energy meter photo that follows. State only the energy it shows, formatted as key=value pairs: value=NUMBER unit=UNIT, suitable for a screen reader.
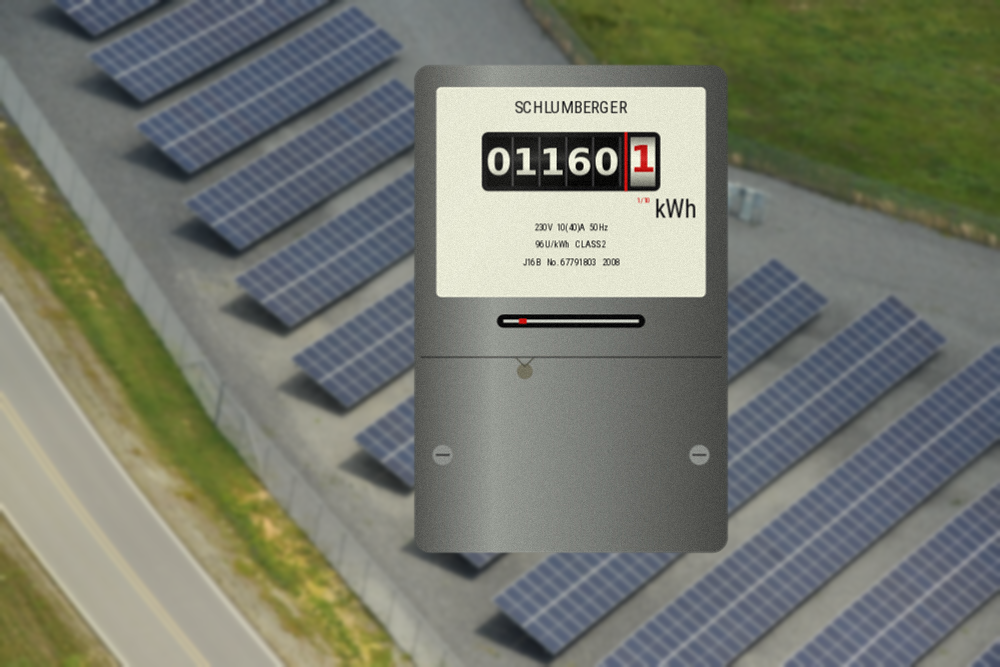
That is value=1160.1 unit=kWh
